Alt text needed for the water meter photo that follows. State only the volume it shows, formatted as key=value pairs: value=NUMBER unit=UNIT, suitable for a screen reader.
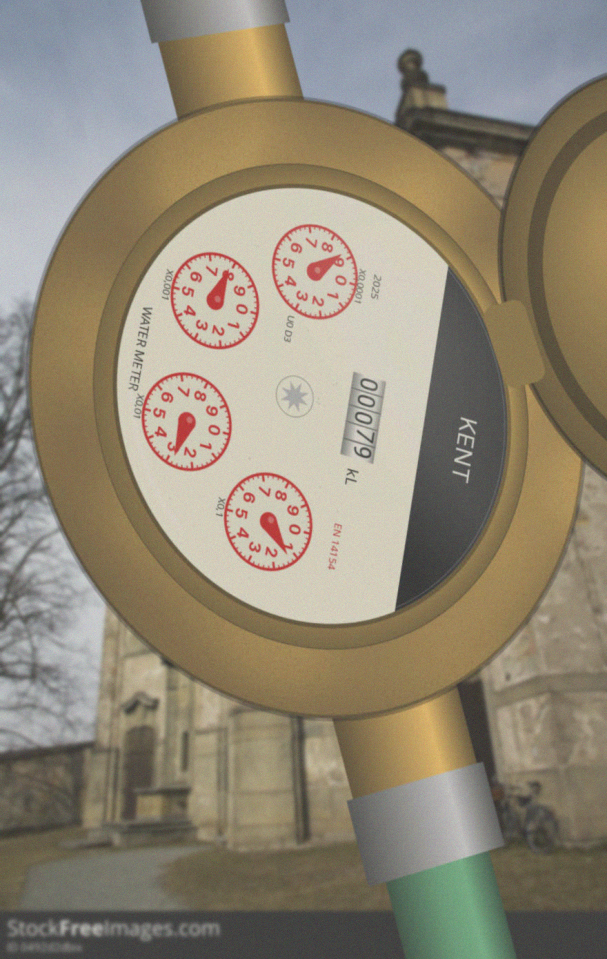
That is value=79.1278 unit=kL
